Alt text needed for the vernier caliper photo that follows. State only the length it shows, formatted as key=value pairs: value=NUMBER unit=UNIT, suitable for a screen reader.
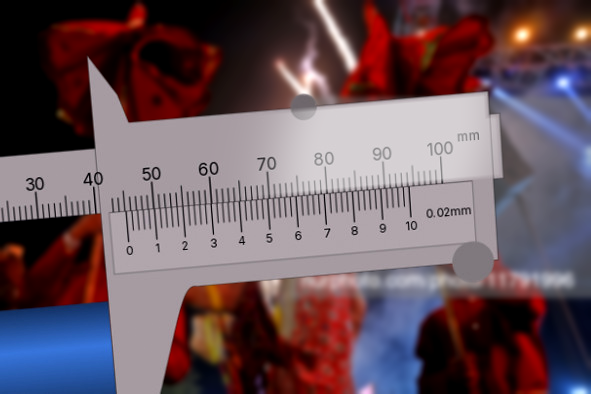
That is value=45.2 unit=mm
